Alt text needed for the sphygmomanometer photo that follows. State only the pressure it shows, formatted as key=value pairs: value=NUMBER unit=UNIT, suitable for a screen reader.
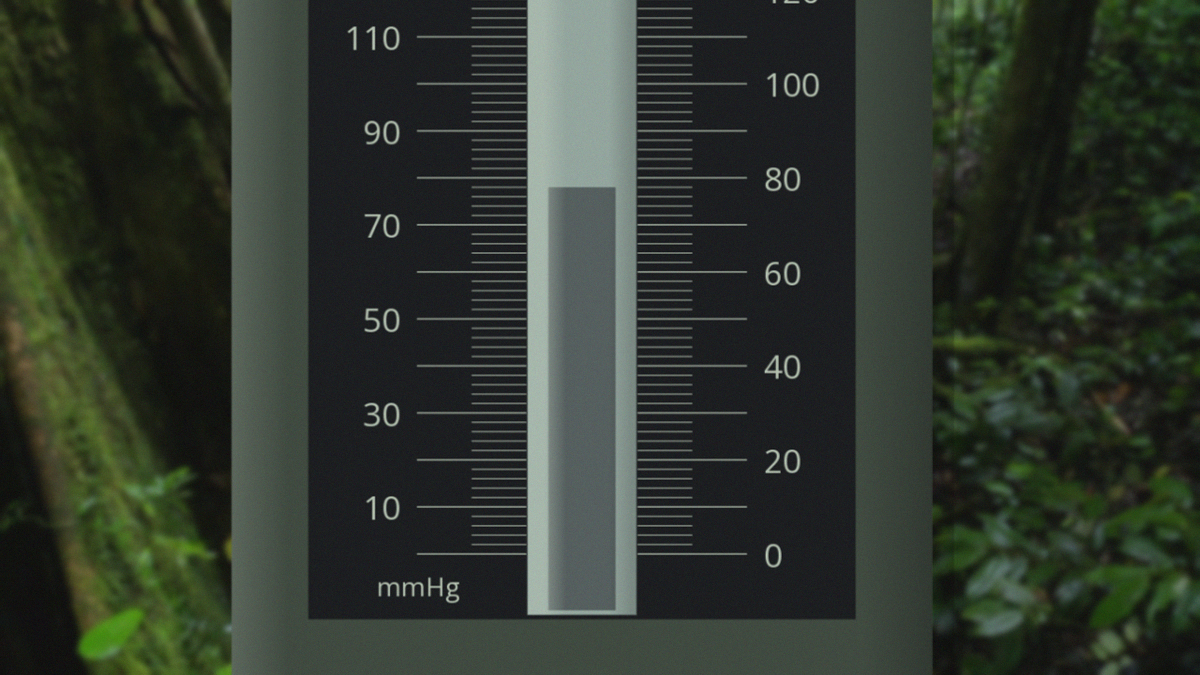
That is value=78 unit=mmHg
